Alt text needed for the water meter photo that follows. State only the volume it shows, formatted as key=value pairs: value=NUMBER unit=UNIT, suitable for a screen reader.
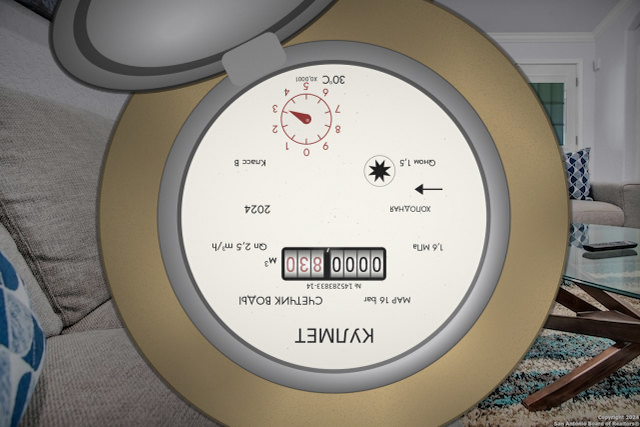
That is value=0.8303 unit=m³
